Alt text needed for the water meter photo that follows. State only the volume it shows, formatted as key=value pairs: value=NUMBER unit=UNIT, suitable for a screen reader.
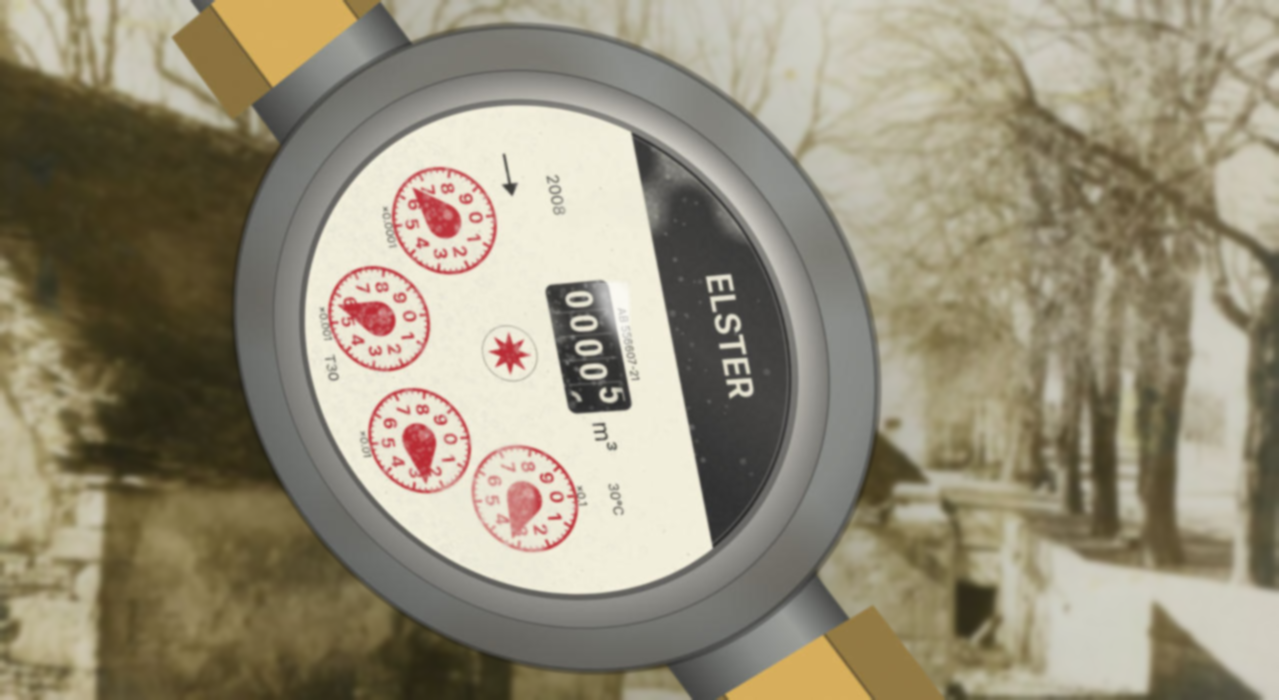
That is value=5.3256 unit=m³
